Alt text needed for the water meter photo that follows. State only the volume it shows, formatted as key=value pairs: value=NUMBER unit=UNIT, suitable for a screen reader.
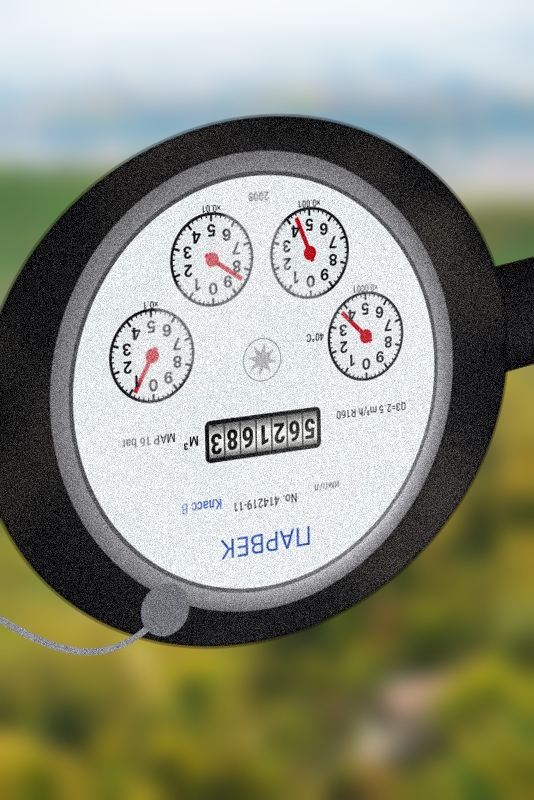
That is value=5621683.0843 unit=m³
